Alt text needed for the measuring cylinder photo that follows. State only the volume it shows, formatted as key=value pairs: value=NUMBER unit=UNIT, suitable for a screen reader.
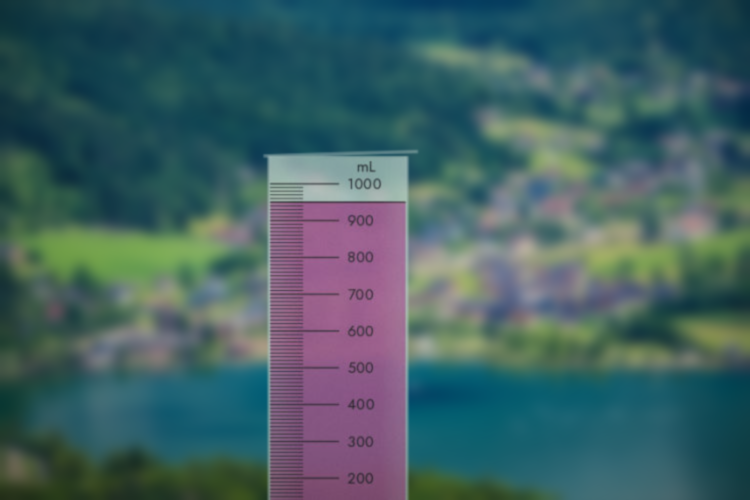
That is value=950 unit=mL
